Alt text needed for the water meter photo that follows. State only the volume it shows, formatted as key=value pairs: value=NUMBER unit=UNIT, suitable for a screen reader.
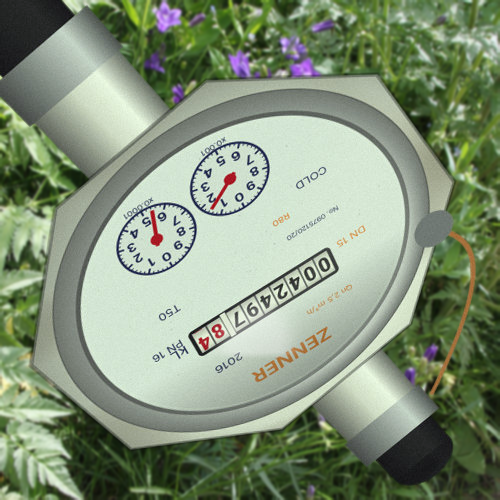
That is value=42497.8415 unit=kL
